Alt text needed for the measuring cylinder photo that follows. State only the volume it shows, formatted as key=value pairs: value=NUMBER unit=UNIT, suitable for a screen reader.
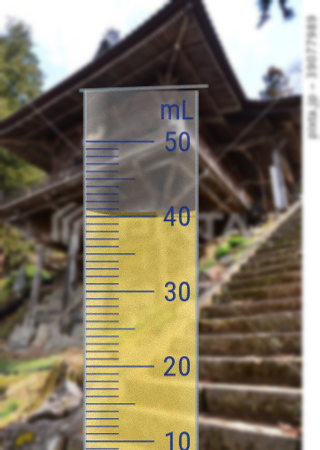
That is value=40 unit=mL
